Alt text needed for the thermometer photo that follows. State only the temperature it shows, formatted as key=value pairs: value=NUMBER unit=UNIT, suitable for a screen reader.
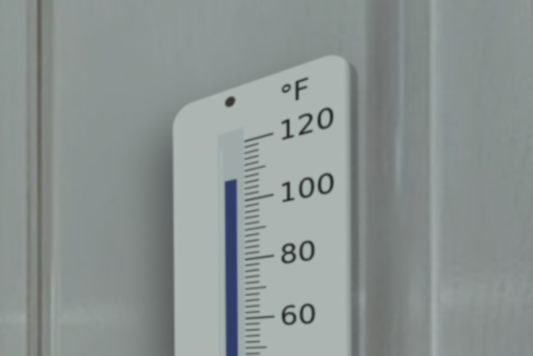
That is value=108 unit=°F
